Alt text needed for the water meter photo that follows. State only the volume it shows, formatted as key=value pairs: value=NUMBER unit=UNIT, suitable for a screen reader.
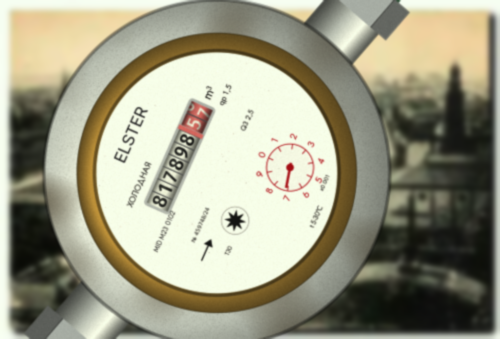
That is value=817898.567 unit=m³
